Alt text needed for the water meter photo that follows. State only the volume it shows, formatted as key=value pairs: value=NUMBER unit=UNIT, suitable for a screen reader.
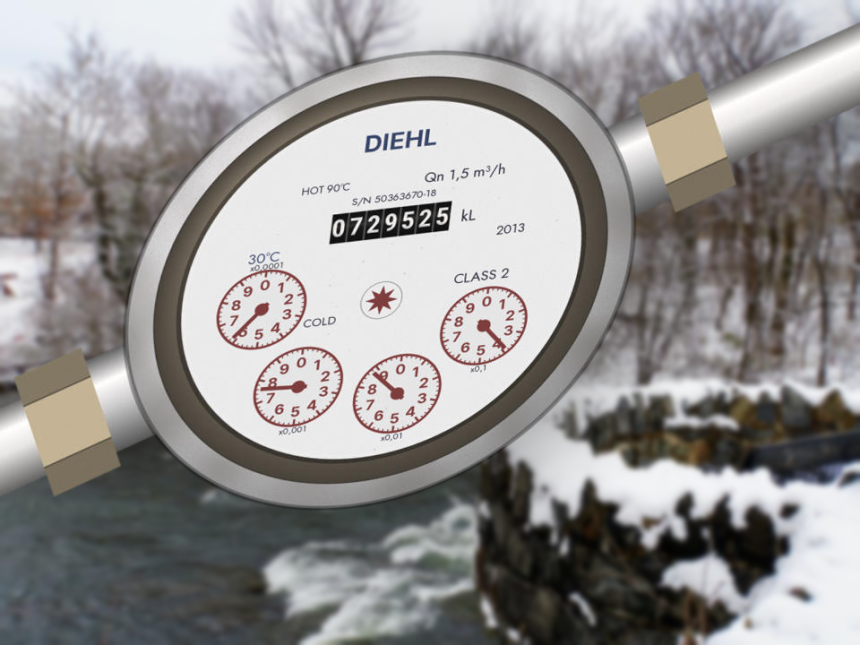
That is value=729525.3876 unit=kL
